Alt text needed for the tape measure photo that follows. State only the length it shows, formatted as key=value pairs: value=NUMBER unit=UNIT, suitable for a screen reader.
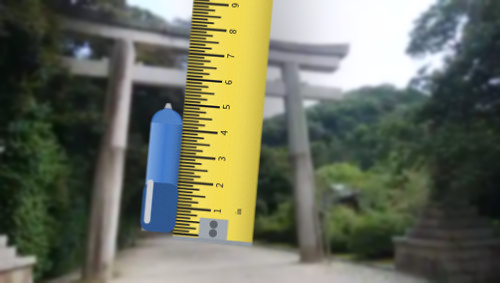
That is value=5 unit=in
